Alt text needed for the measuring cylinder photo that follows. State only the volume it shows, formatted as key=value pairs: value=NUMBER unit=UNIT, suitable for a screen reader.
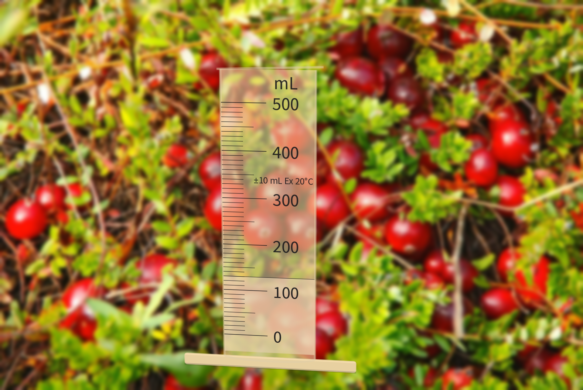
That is value=130 unit=mL
